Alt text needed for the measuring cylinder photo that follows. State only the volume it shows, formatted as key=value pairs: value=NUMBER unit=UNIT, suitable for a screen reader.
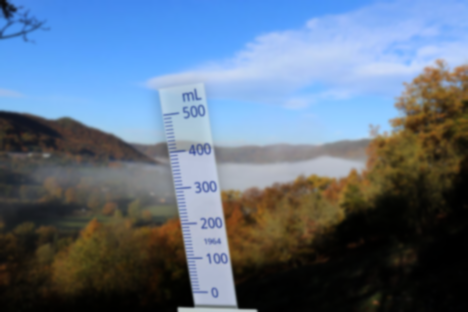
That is value=400 unit=mL
